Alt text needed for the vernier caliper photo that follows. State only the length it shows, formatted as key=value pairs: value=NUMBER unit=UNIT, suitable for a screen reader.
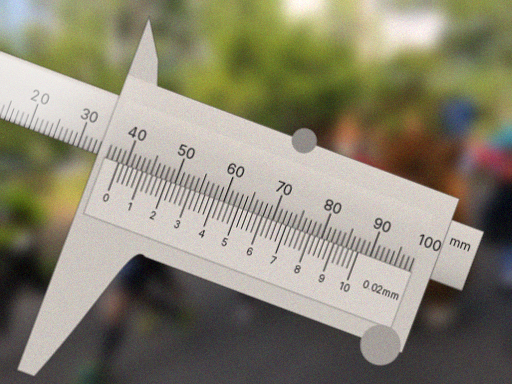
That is value=38.5 unit=mm
